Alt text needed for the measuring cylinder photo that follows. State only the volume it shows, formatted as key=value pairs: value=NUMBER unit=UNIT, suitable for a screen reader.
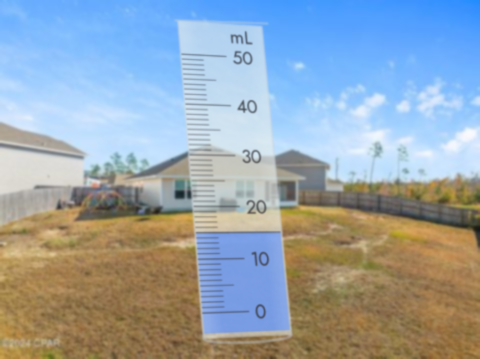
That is value=15 unit=mL
